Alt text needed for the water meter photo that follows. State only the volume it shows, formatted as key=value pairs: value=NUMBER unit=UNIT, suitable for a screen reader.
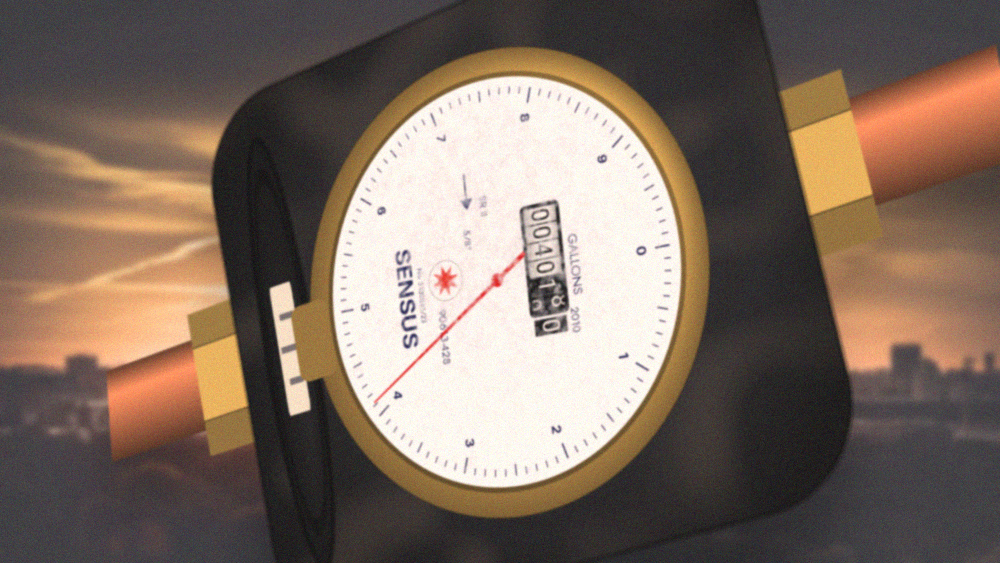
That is value=40184.1 unit=gal
